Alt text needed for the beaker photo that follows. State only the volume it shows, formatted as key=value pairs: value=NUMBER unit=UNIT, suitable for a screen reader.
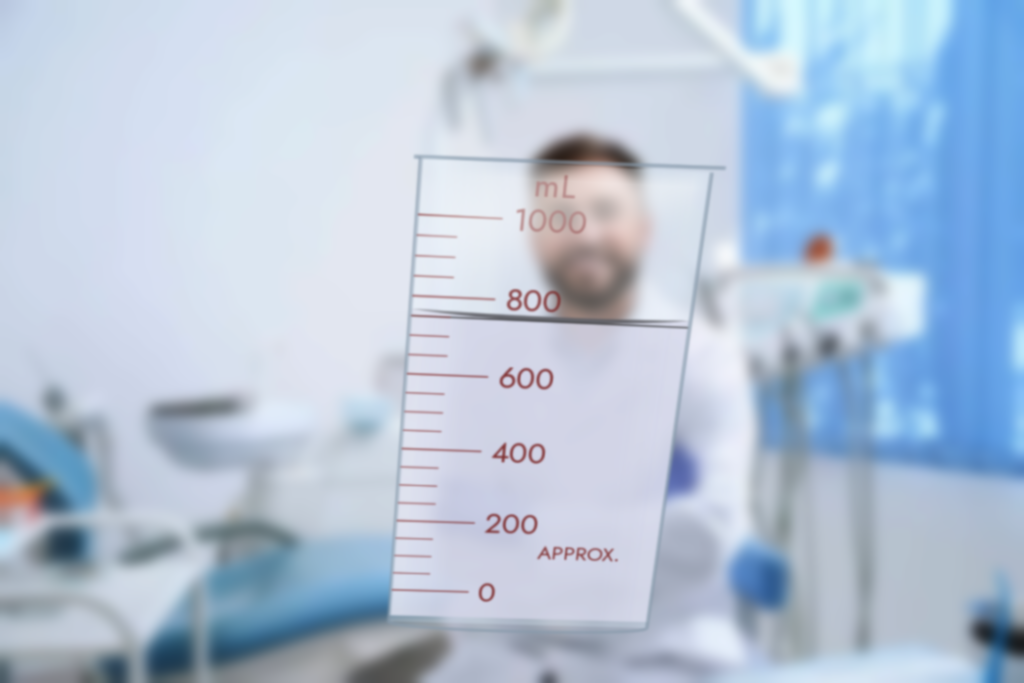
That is value=750 unit=mL
